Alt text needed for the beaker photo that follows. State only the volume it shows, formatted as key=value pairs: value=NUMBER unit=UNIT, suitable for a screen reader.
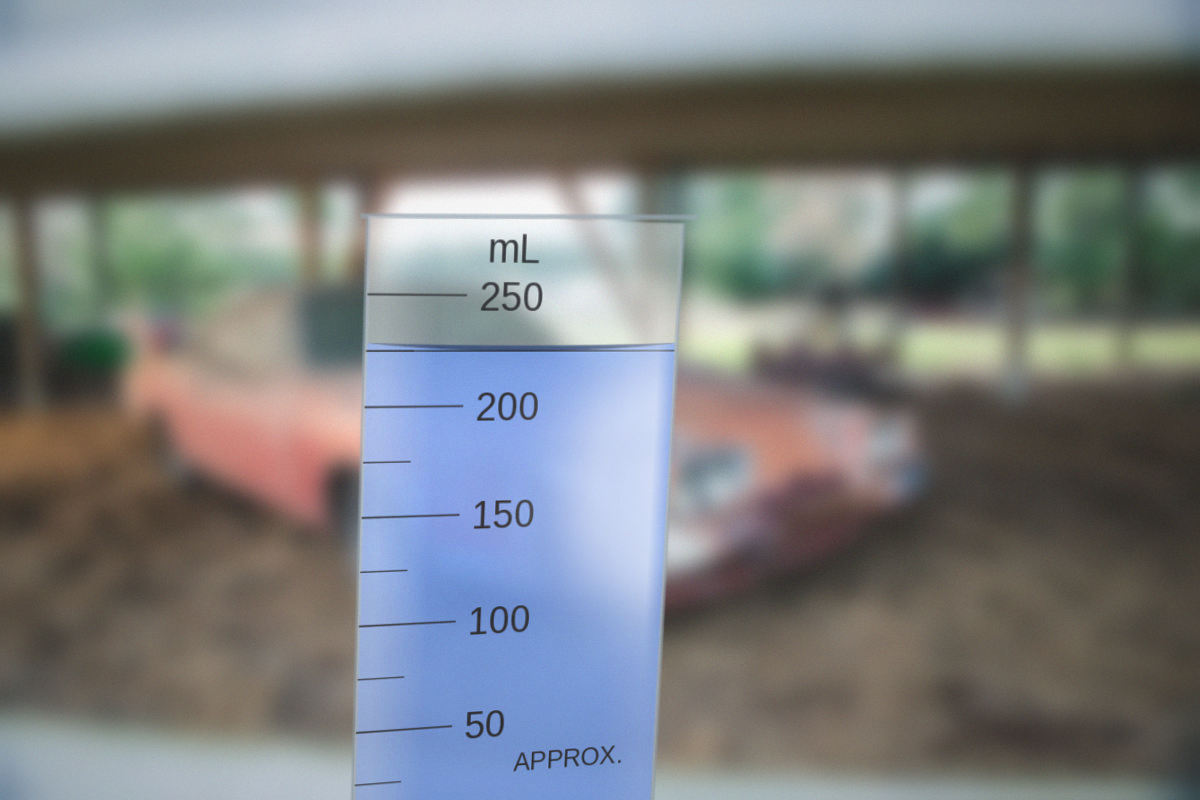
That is value=225 unit=mL
